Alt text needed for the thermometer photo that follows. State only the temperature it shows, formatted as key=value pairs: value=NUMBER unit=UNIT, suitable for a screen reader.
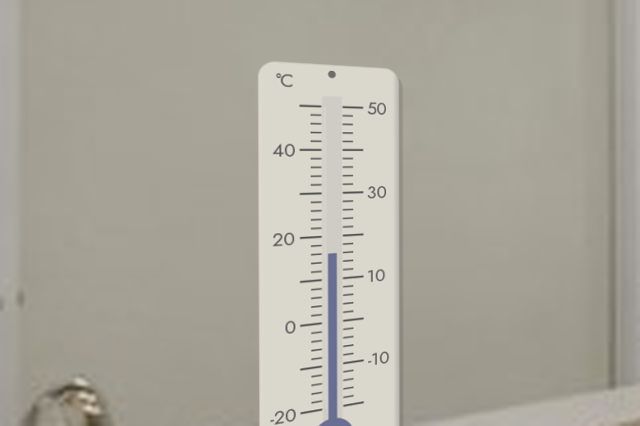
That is value=16 unit=°C
